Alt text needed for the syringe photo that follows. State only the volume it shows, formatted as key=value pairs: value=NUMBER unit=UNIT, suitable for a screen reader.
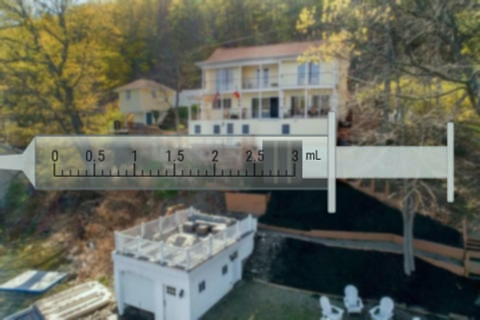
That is value=2.6 unit=mL
